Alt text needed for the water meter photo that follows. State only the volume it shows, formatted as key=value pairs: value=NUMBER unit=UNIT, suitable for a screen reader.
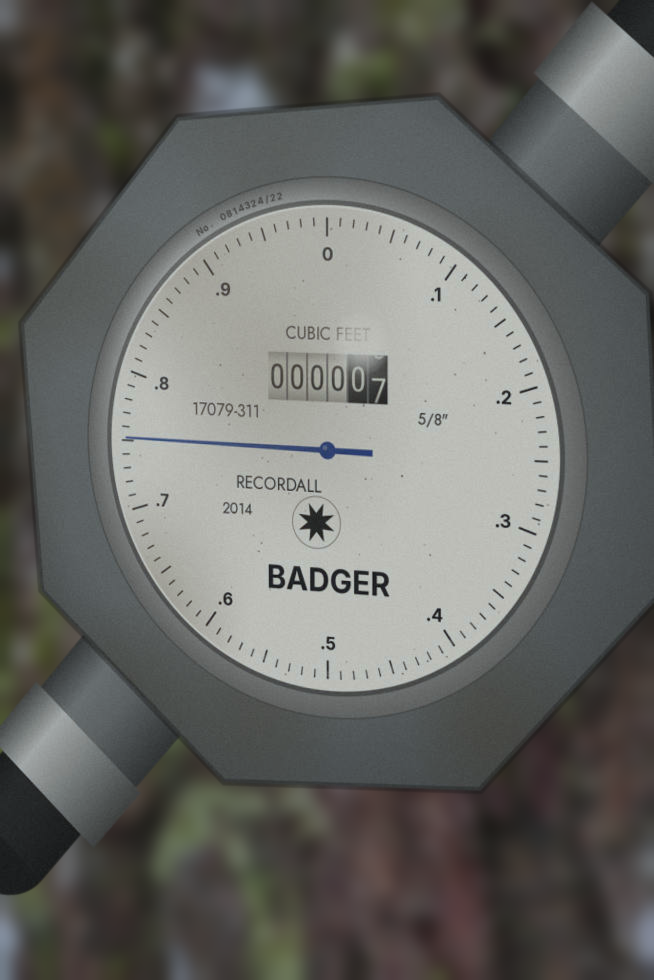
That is value=6.75 unit=ft³
